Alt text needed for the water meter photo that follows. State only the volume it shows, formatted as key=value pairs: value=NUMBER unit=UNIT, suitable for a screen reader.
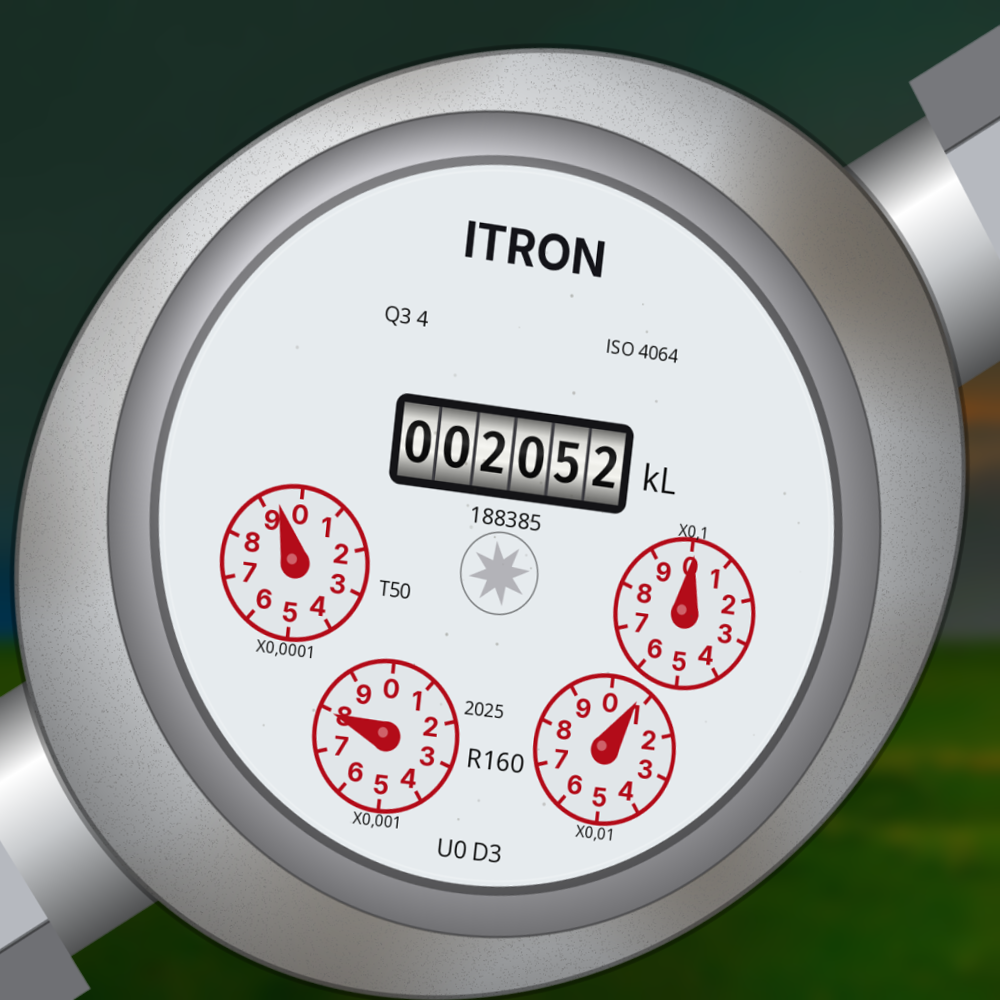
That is value=2052.0079 unit=kL
